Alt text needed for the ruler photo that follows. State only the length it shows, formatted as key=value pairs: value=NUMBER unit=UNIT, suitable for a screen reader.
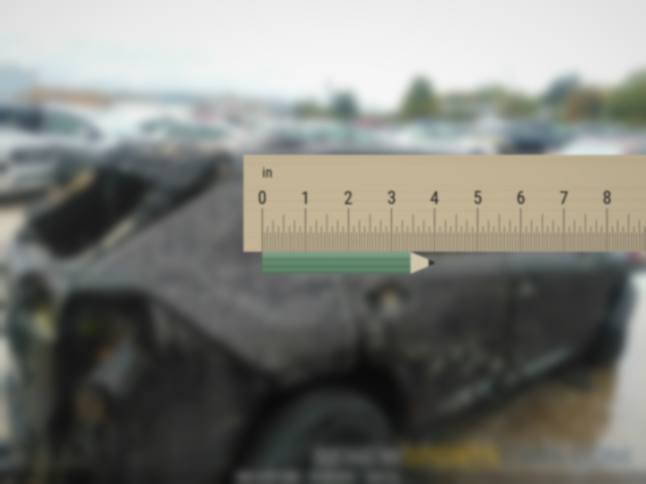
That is value=4 unit=in
